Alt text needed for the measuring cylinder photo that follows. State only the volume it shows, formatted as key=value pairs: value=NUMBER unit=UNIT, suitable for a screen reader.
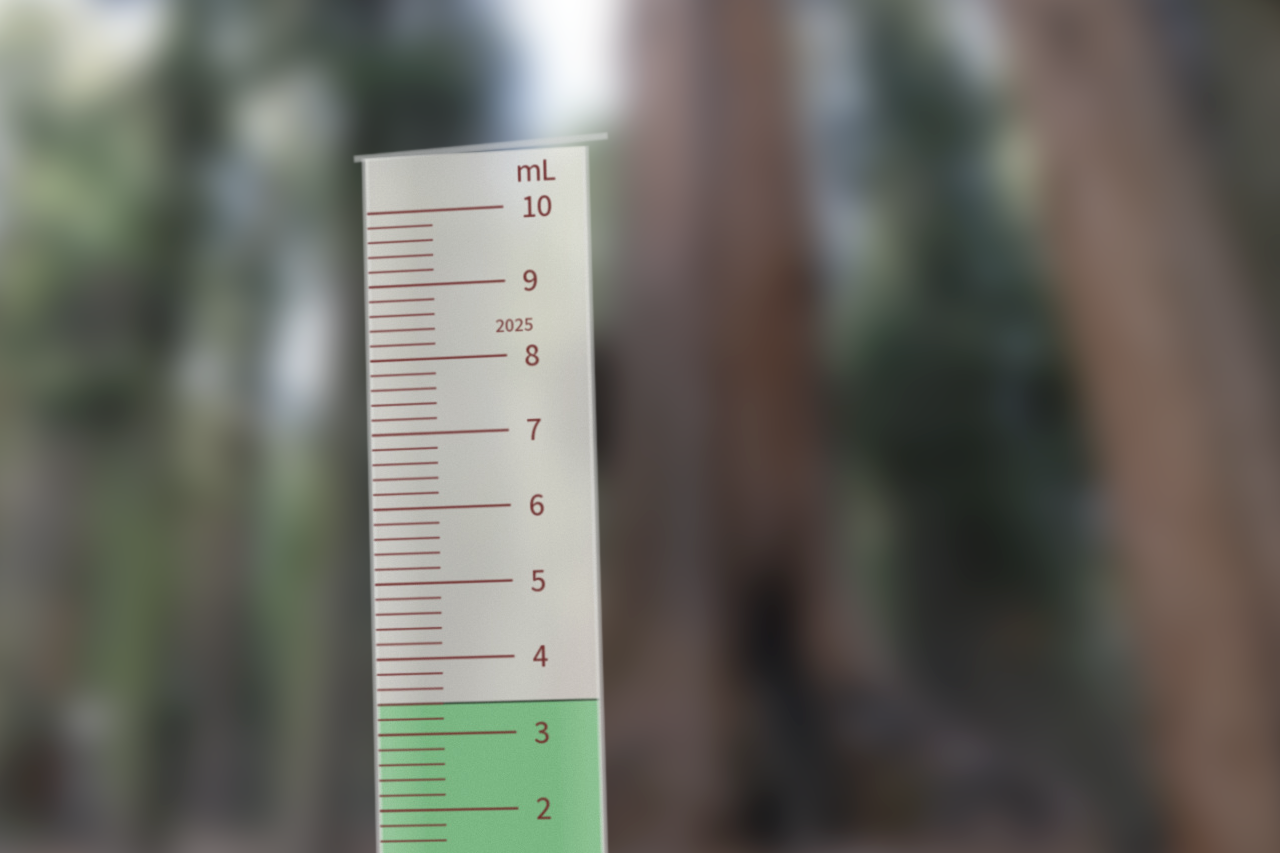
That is value=3.4 unit=mL
